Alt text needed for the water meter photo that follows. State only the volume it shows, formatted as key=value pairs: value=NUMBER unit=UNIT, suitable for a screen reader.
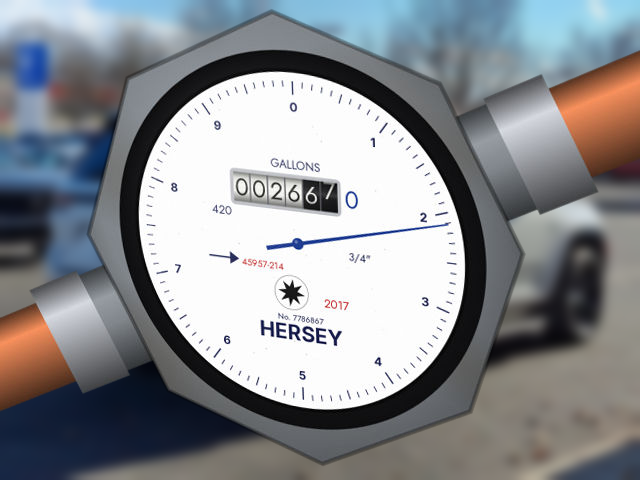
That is value=26672.1 unit=gal
